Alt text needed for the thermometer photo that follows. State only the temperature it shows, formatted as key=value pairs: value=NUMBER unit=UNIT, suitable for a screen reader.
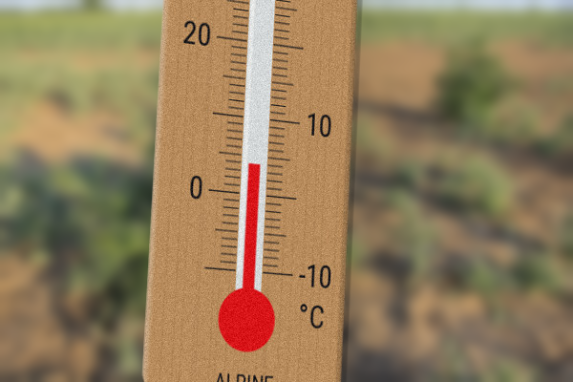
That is value=4 unit=°C
